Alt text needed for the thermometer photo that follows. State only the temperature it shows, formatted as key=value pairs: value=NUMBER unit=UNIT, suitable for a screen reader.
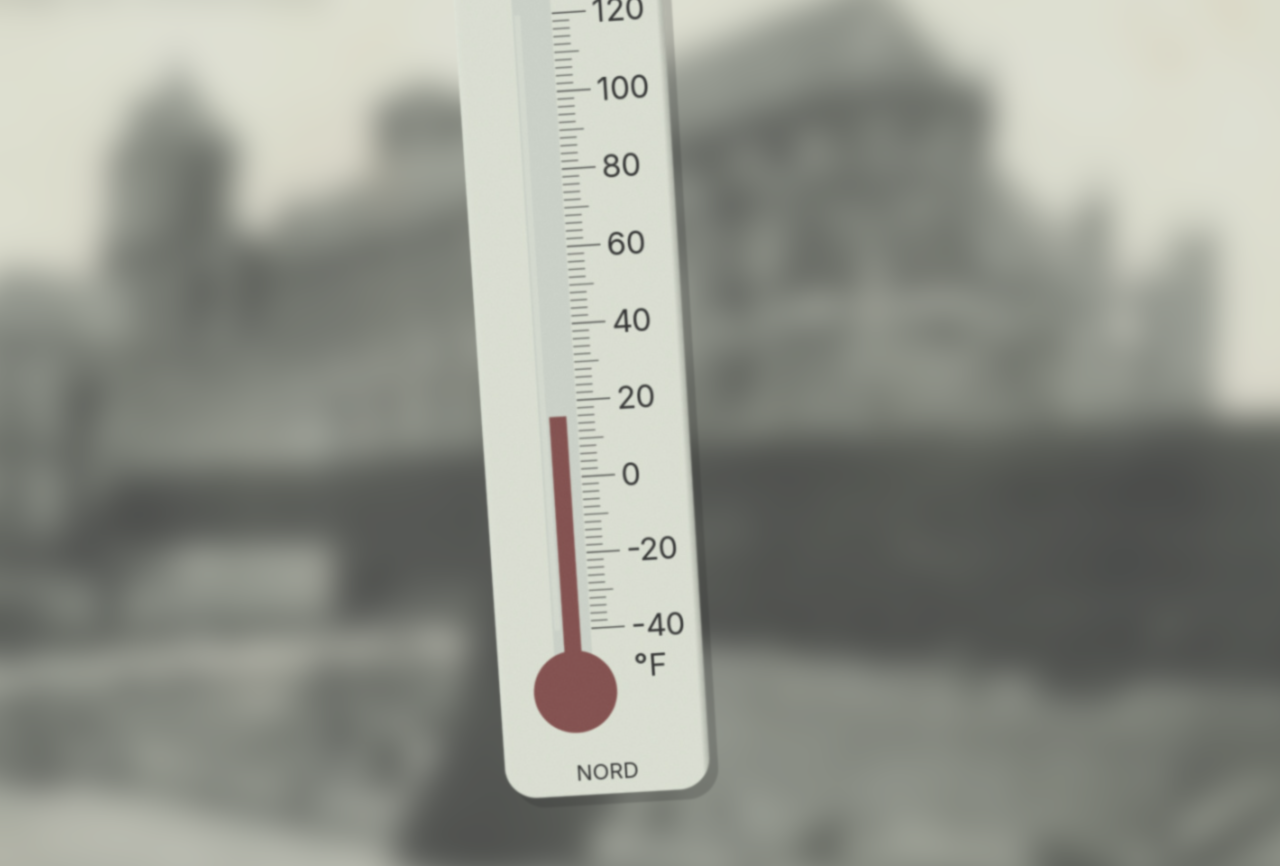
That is value=16 unit=°F
